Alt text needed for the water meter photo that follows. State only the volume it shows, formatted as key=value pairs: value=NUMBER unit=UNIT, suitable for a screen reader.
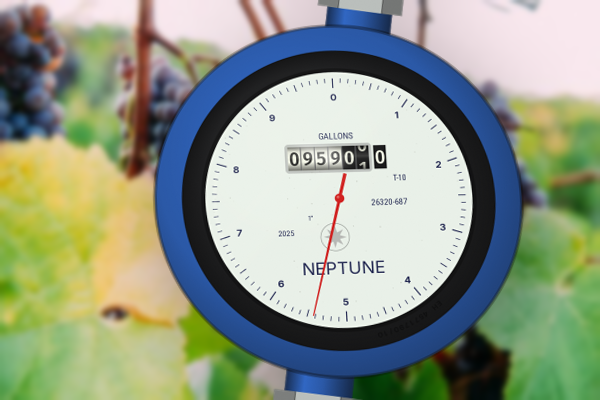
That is value=959005.4 unit=gal
